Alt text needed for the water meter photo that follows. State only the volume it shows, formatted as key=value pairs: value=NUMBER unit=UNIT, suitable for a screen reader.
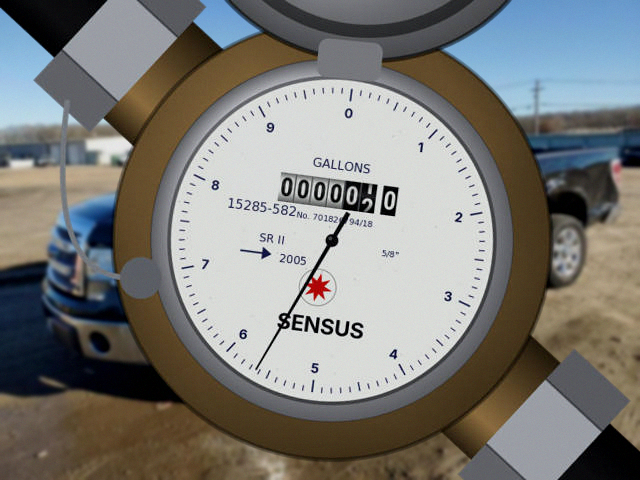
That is value=15.6 unit=gal
